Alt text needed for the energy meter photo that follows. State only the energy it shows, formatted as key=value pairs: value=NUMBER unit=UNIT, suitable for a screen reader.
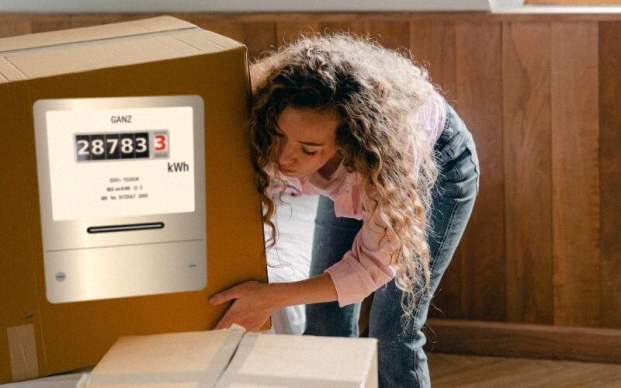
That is value=28783.3 unit=kWh
